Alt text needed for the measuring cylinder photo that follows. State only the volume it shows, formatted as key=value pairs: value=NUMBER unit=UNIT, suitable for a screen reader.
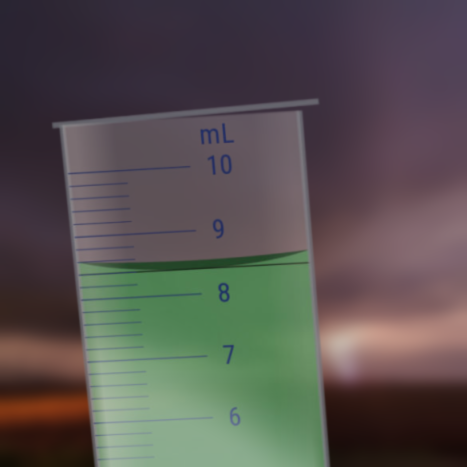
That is value=8.4 unit=mL
